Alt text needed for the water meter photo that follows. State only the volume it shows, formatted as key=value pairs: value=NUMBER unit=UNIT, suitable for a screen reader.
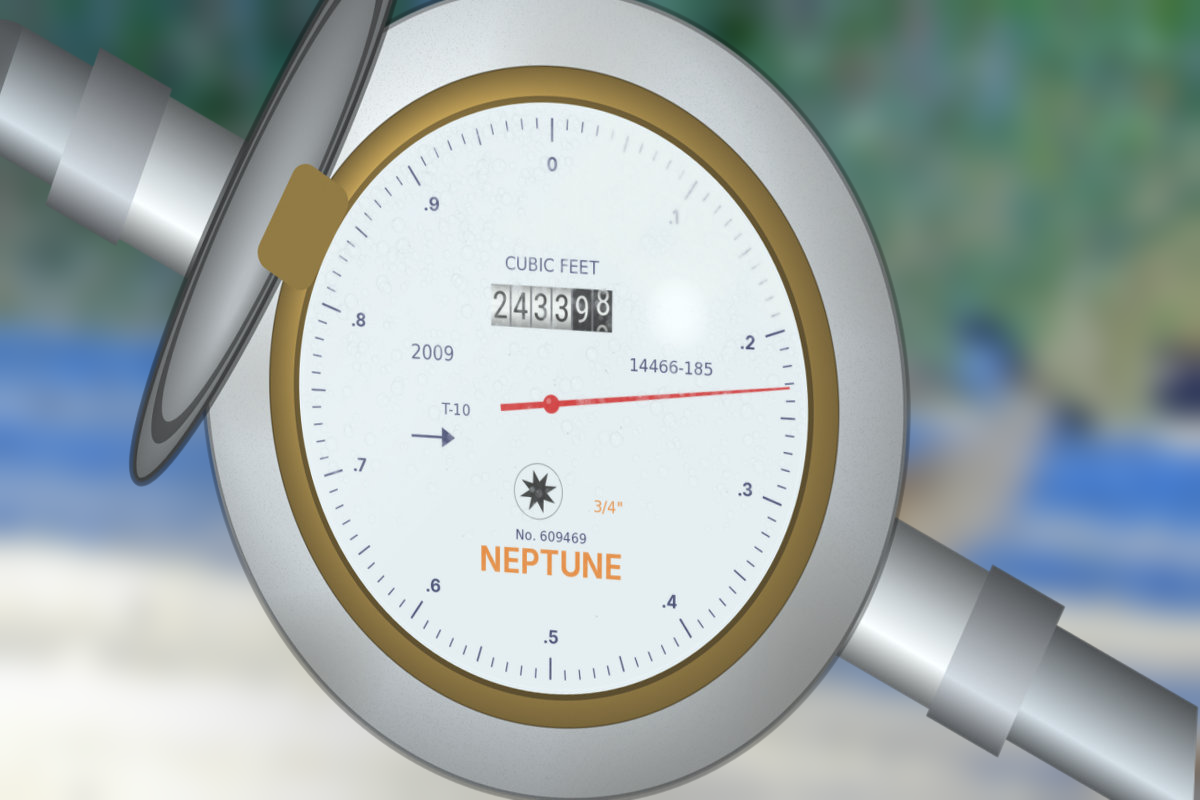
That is value=243398.23 unit=ft³
